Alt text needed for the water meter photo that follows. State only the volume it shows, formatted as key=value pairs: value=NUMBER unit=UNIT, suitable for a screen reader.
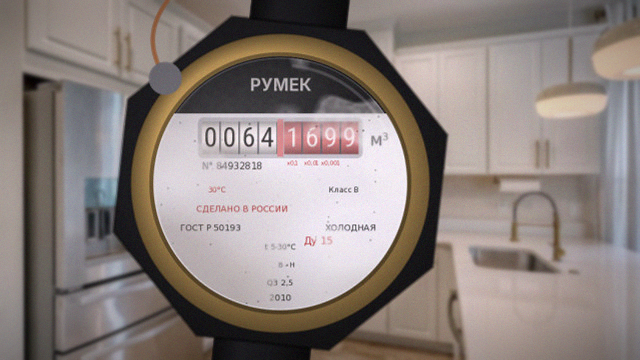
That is value=64.1699 unit=m³
